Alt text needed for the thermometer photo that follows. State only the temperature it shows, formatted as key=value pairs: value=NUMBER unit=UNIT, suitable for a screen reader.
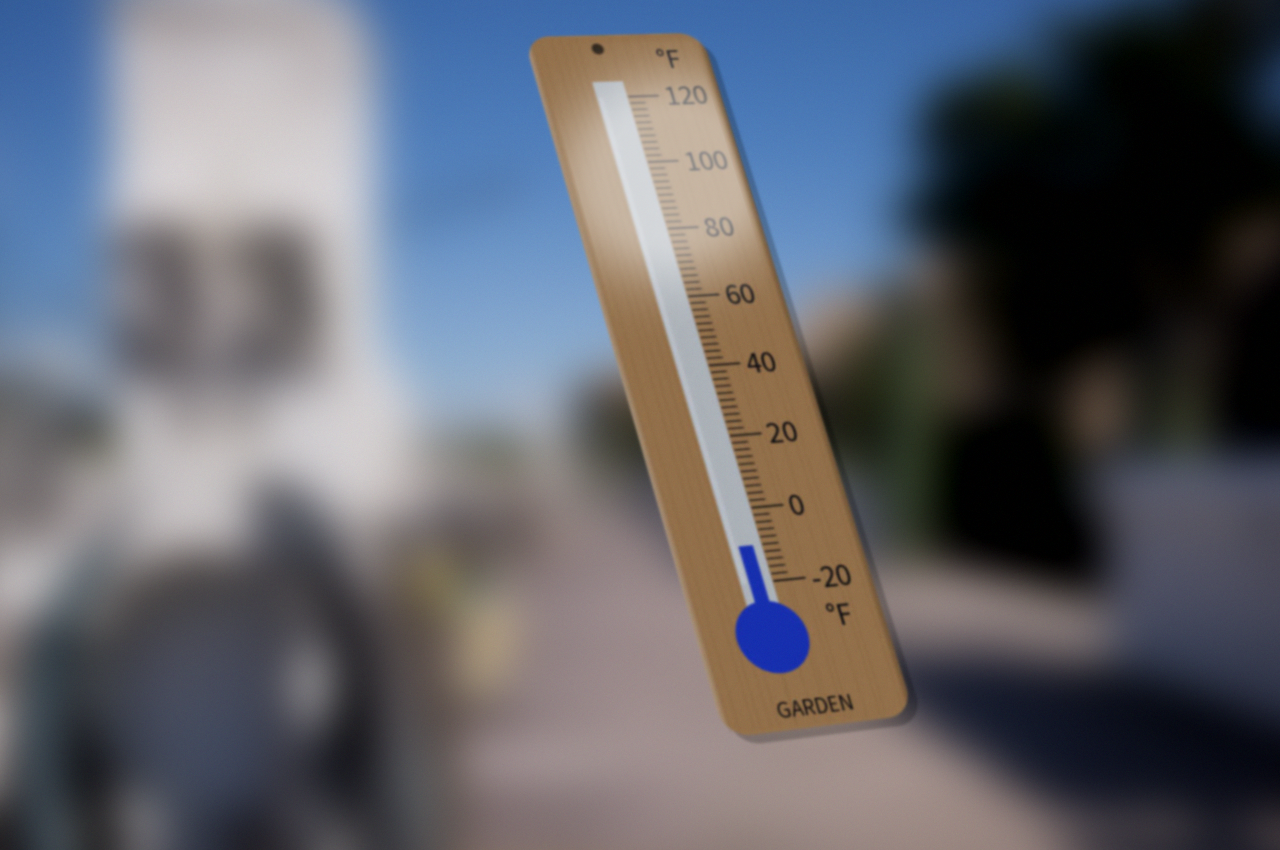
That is value=-10 unit=°F
